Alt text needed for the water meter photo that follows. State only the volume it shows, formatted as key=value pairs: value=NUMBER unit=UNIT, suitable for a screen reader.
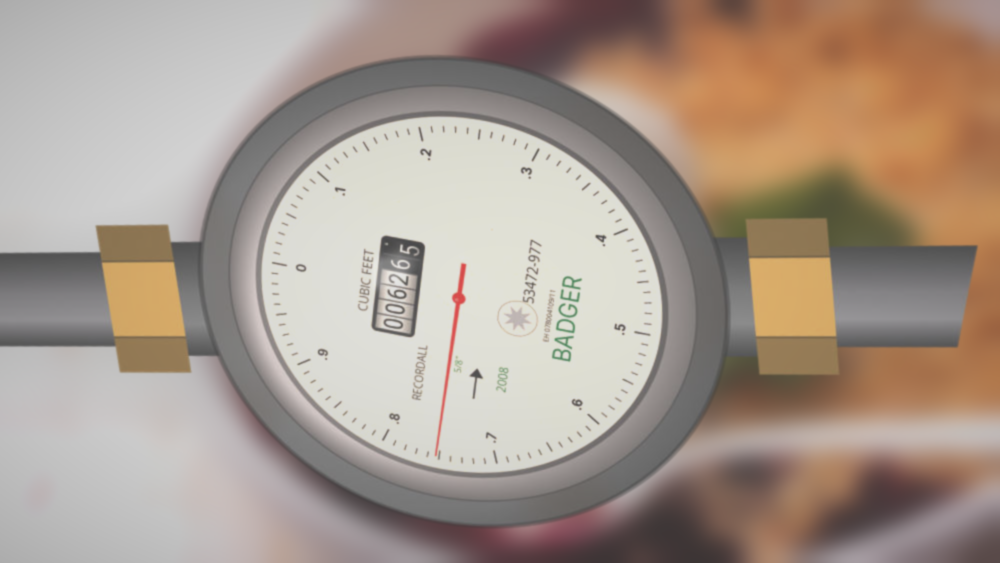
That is value=6264.75 unit=ft³
